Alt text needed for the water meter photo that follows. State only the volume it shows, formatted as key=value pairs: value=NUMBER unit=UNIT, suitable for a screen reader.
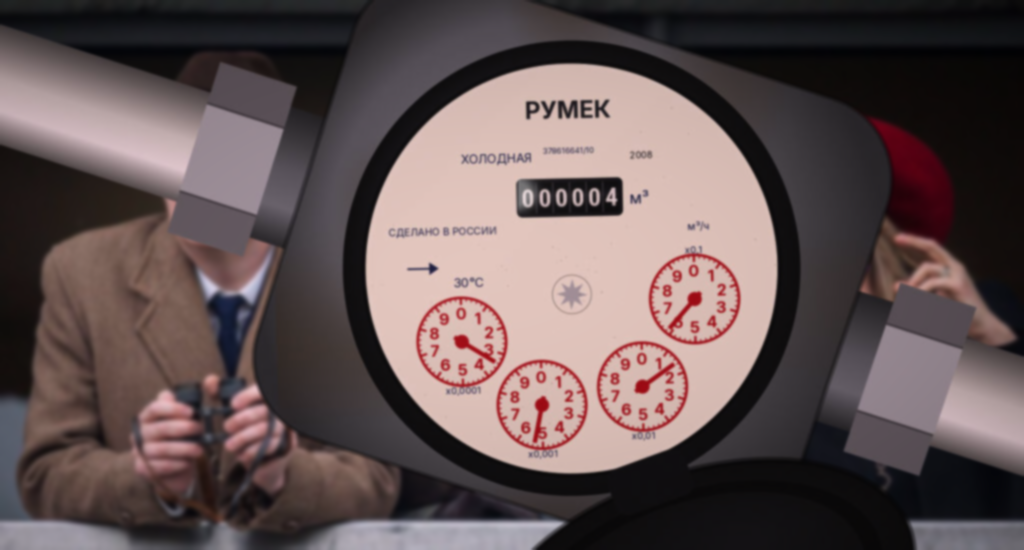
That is value=4.6153 unit=m³
